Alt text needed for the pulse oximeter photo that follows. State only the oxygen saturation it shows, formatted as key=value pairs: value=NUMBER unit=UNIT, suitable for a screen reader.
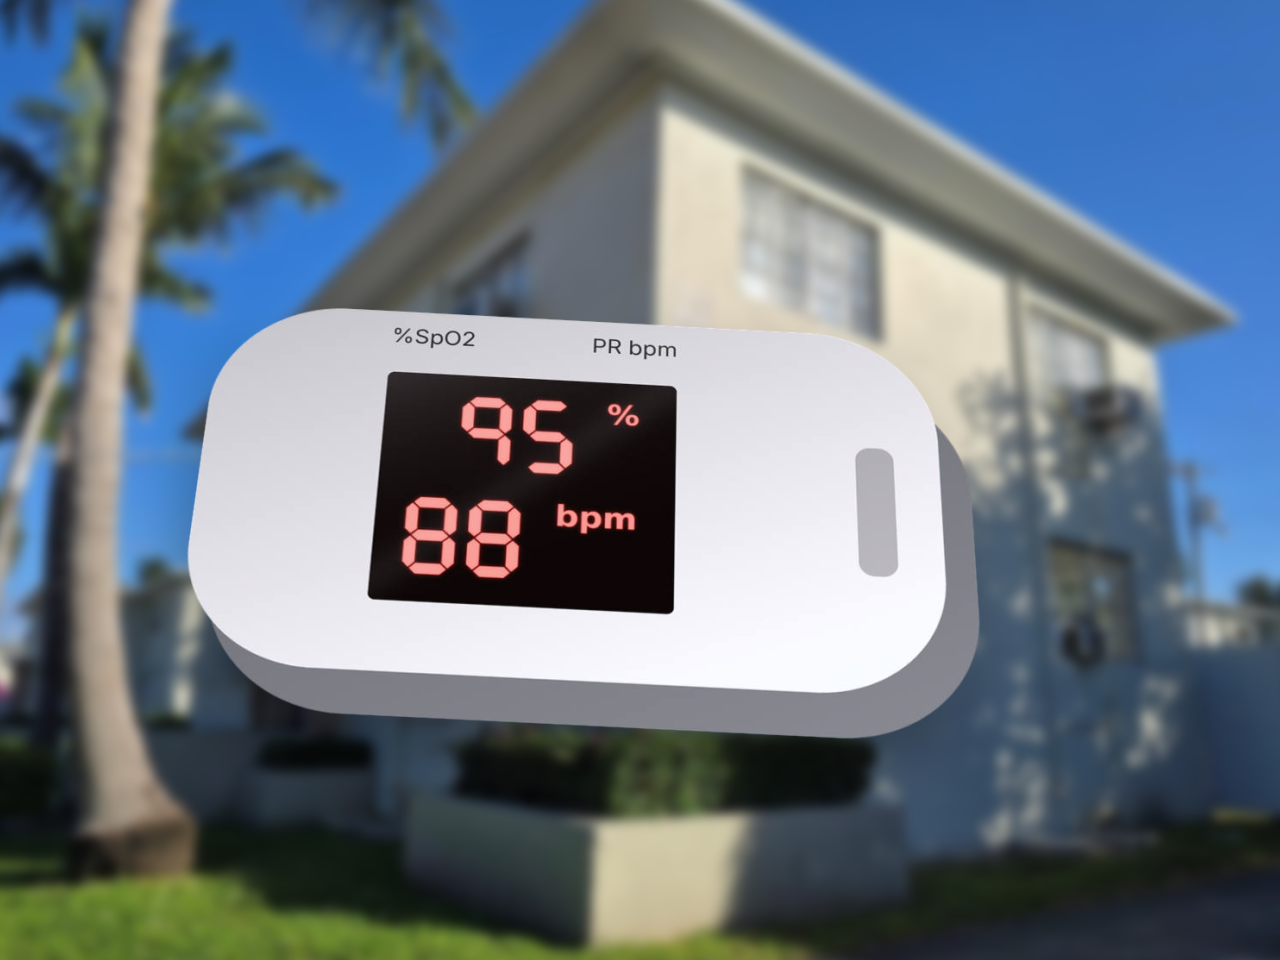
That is value=95 unit=%
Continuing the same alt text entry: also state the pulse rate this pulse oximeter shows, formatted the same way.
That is value=88 unit=bpm
